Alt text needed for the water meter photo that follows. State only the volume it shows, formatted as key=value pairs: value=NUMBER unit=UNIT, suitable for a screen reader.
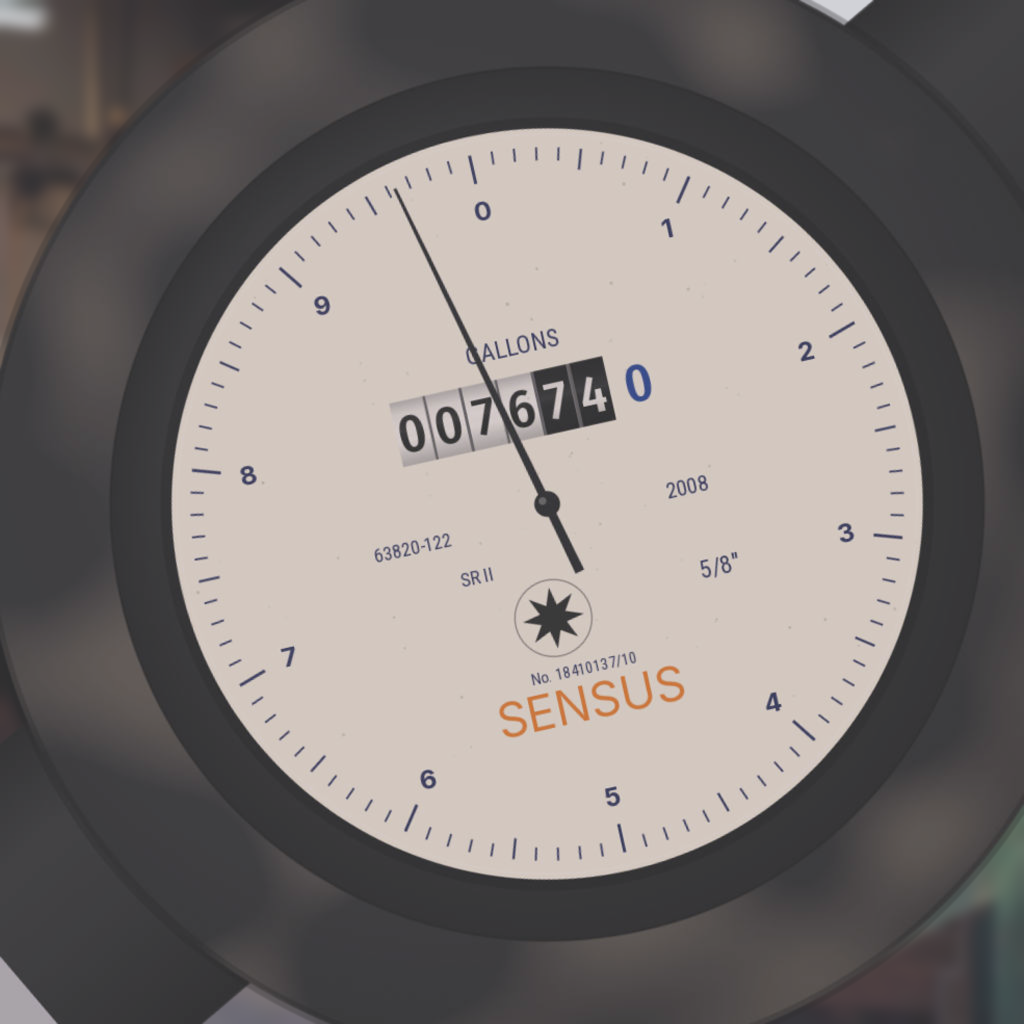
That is value=76739.6 unit=gal
